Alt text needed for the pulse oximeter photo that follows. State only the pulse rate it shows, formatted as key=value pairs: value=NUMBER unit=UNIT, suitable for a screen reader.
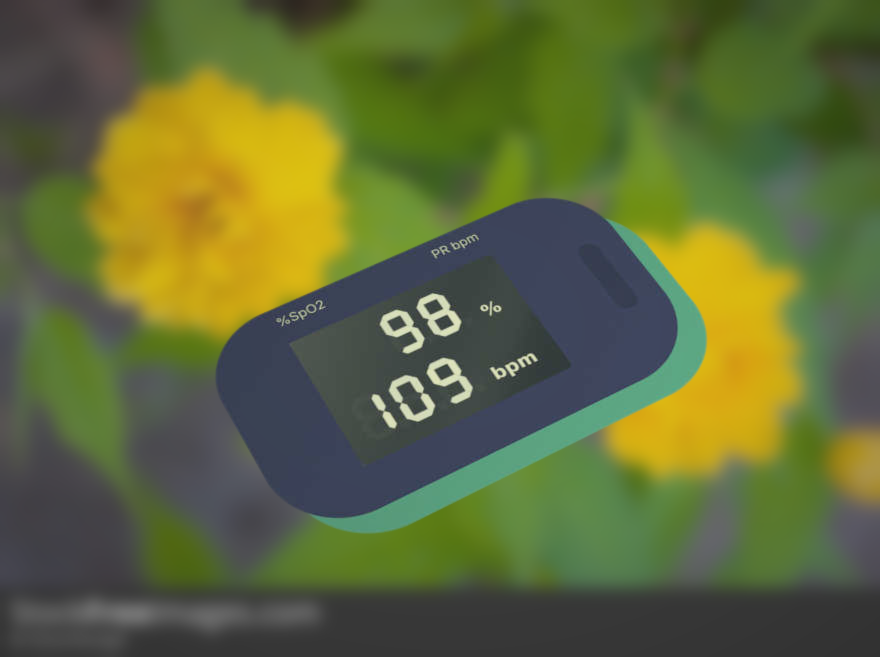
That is value=109 unit=bpm
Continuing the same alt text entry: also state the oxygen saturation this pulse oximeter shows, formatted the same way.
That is value=98 unit=%
